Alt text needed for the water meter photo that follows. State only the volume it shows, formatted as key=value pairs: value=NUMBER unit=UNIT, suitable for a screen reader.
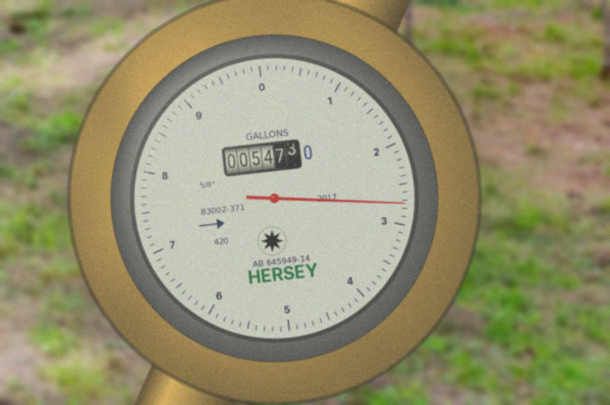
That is value=54732.7 unit=gal
